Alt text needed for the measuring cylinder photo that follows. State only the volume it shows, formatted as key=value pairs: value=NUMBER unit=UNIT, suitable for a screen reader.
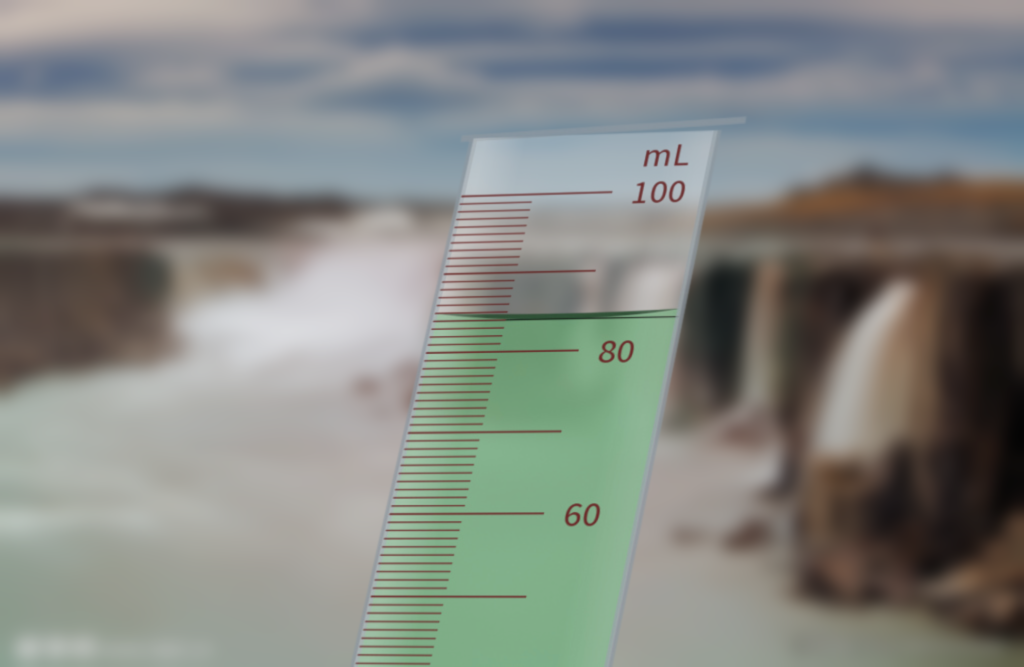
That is value=84 unit=mL
